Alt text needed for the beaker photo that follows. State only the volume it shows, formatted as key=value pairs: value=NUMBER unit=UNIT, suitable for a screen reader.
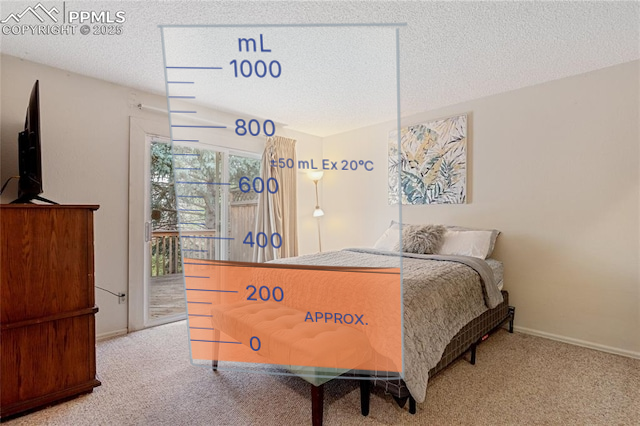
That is value=300 unit=mL
